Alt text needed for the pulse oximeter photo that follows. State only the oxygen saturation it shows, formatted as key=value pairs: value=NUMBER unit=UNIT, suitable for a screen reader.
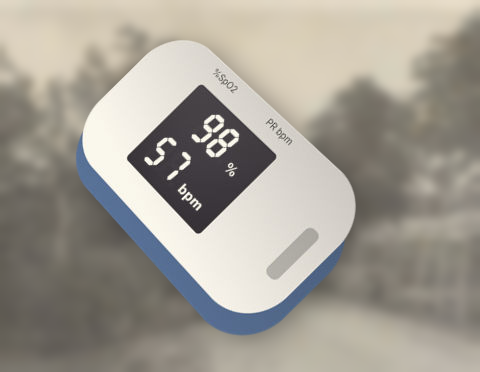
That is value=98 unit=%
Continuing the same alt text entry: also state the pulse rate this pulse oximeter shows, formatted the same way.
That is value=57 unit=bpm
